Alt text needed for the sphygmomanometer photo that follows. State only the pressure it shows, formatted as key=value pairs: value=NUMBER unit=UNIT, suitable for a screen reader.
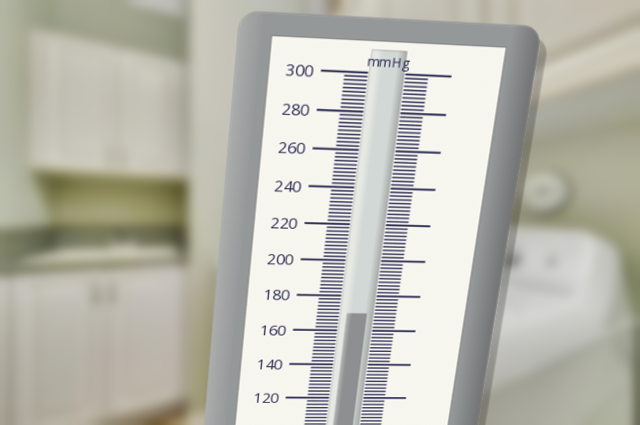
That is value=170 unit=mmHg
